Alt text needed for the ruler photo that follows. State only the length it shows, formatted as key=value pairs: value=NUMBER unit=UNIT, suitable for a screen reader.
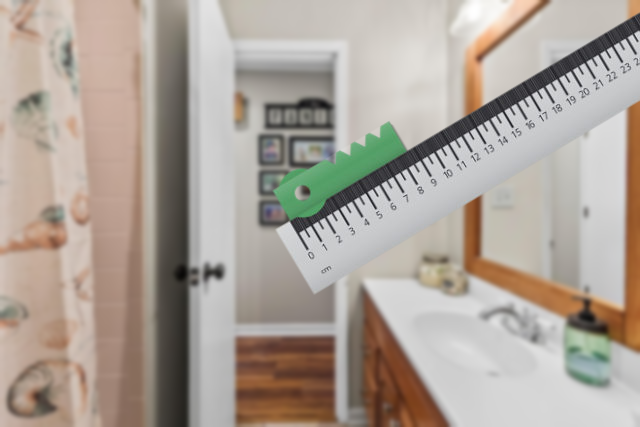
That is value=8.5 unit=cm
